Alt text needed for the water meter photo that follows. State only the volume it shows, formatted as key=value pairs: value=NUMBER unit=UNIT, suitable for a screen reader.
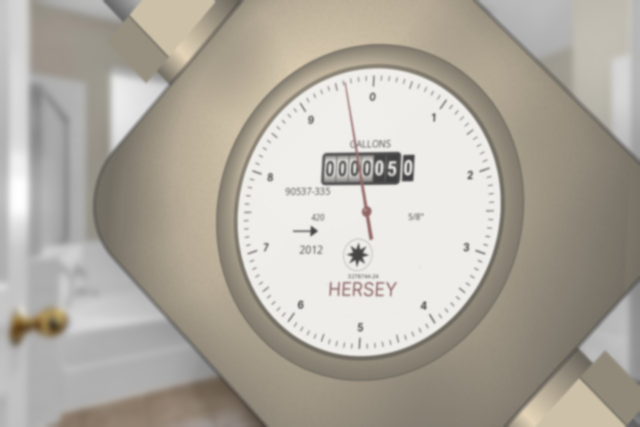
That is value=49.6 unit=gal
